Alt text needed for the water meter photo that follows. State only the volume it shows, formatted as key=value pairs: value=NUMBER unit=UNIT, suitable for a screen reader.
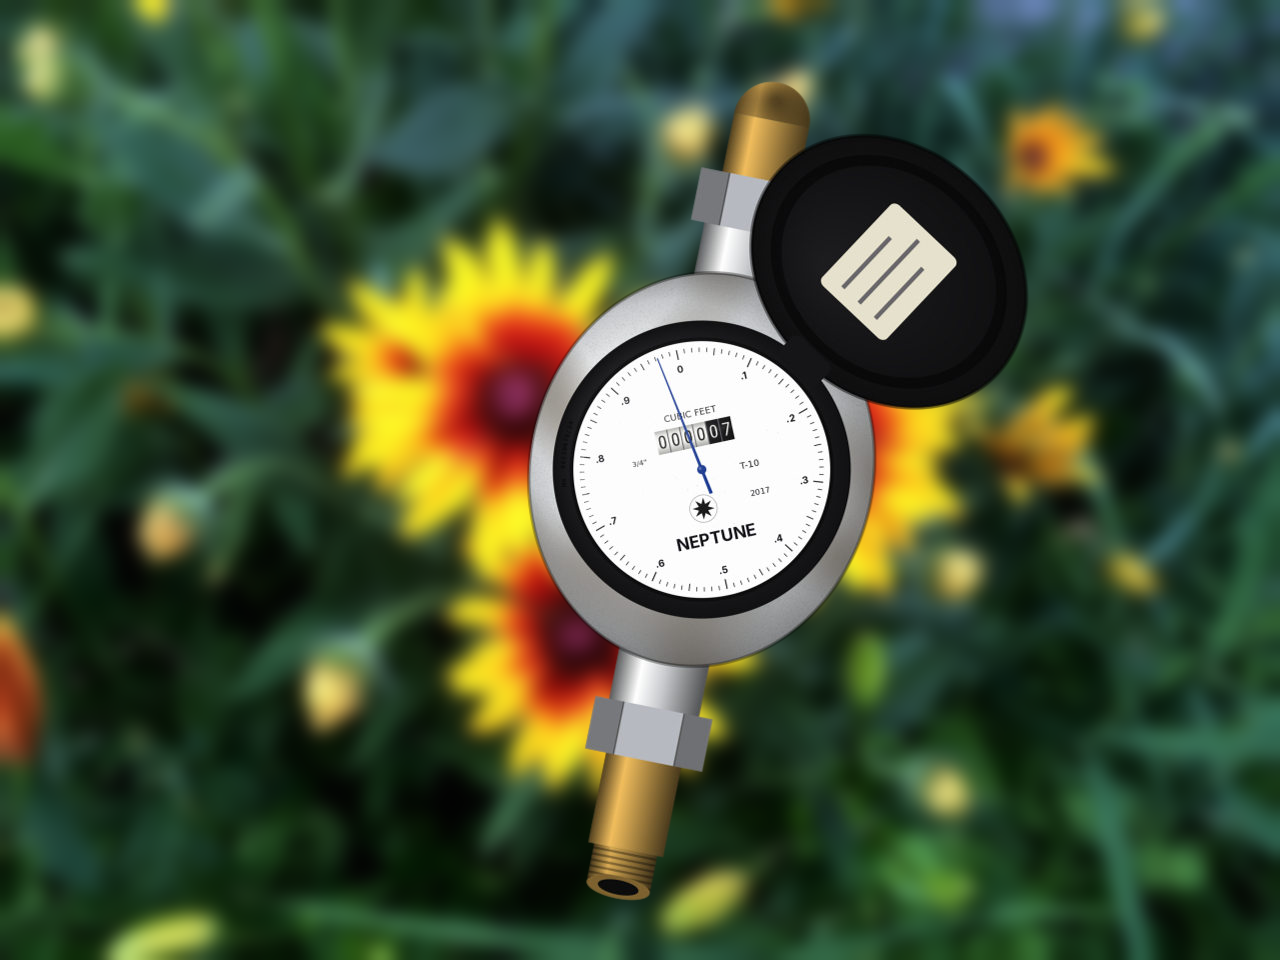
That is value=6.97 unit=ft³
